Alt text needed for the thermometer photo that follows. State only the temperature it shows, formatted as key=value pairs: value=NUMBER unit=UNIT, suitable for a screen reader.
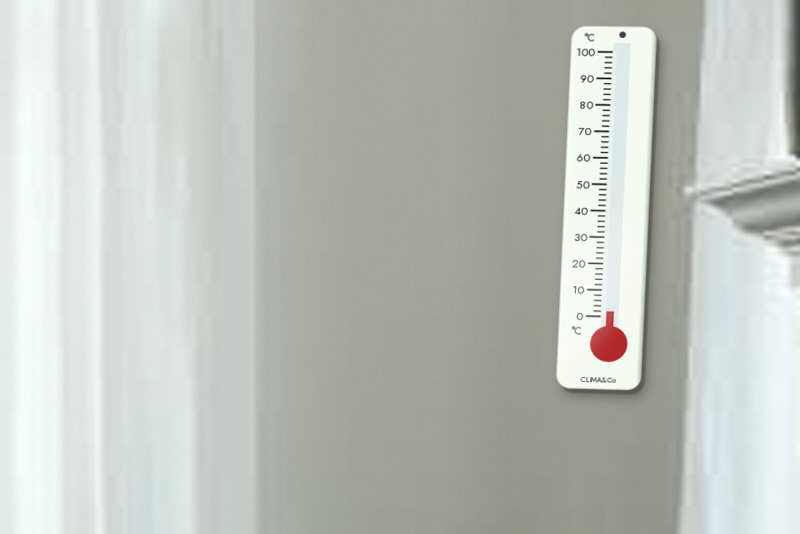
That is value=2 unit=°C
